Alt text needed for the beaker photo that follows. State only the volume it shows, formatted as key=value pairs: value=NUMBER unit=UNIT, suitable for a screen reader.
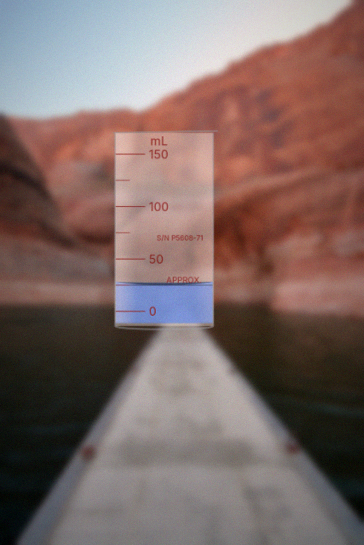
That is value=25 unit=mL
